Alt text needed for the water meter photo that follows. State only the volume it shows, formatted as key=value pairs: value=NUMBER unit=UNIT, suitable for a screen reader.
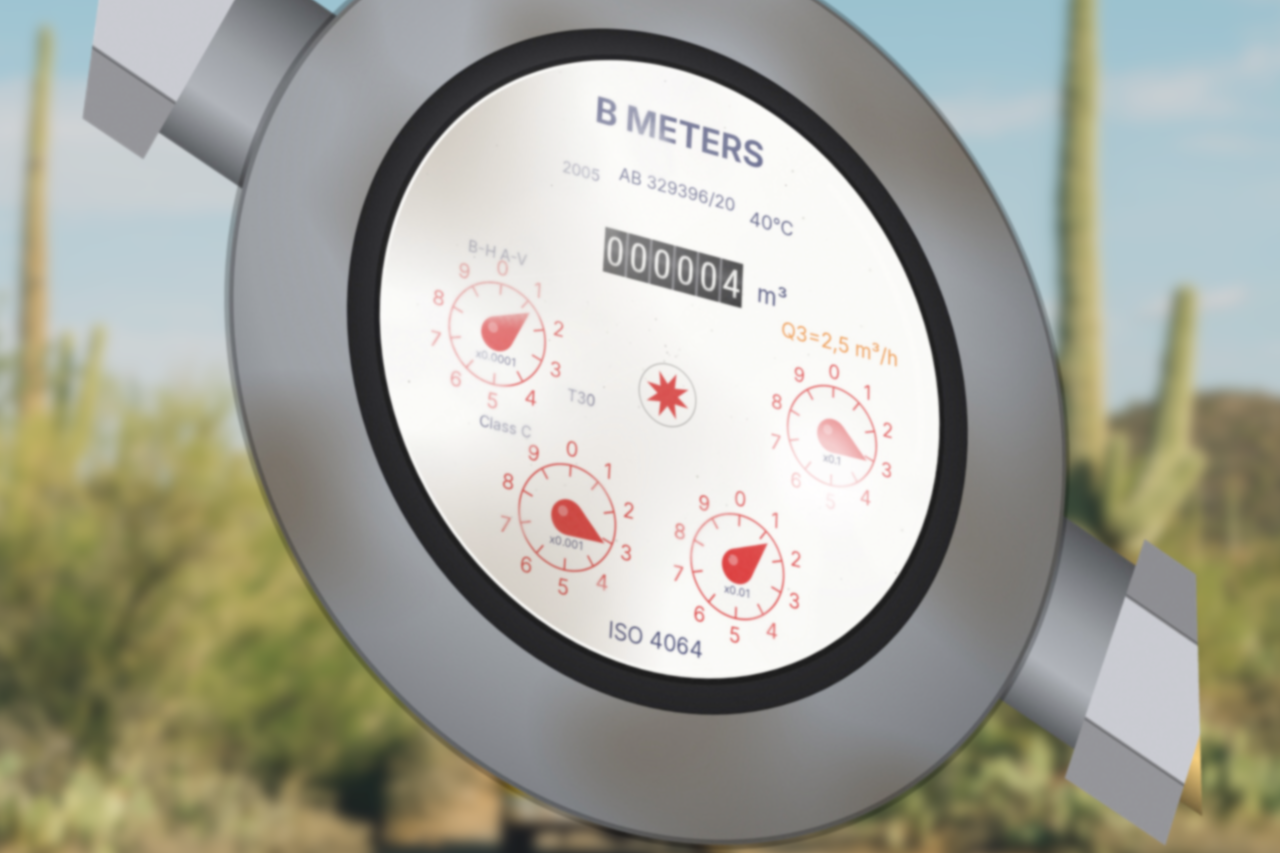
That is value=4.3131 unit=m³
